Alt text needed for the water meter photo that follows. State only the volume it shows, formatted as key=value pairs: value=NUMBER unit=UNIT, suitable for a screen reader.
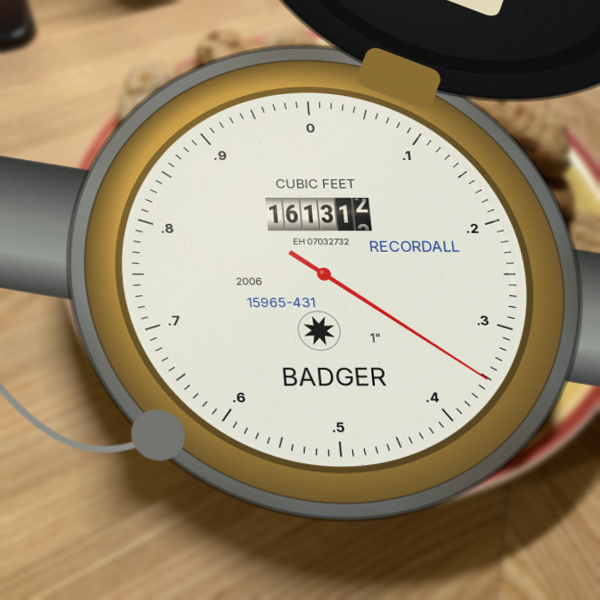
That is value=161312.35 unit=ft³
